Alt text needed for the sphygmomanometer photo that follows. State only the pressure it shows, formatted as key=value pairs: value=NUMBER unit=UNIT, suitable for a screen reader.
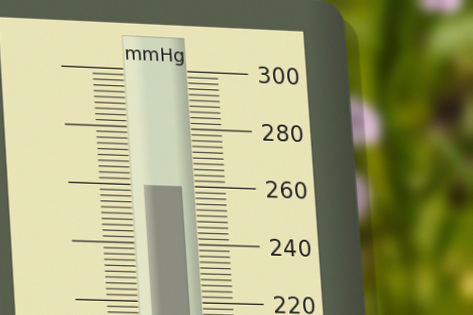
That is value=260 unit=mmHg
